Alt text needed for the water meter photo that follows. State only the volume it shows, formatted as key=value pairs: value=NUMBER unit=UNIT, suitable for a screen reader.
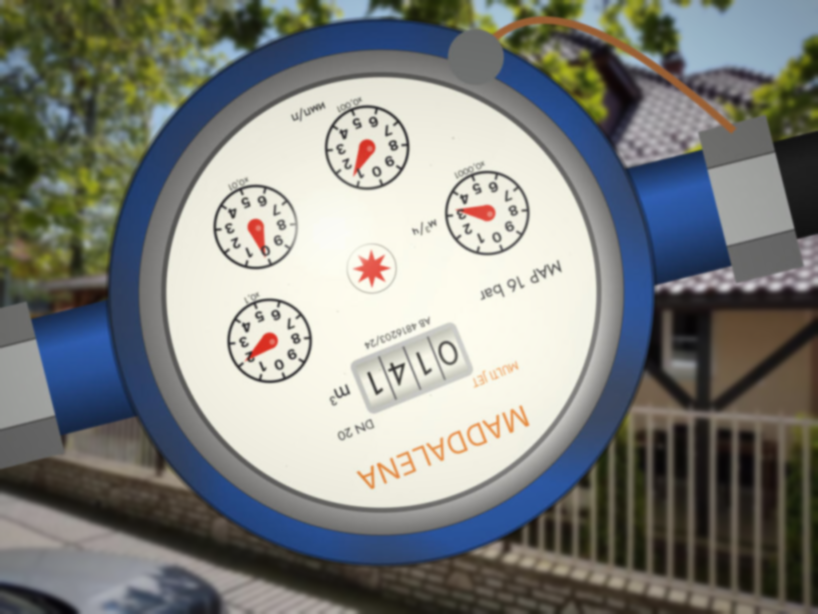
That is value=141.2013 unit=m³
